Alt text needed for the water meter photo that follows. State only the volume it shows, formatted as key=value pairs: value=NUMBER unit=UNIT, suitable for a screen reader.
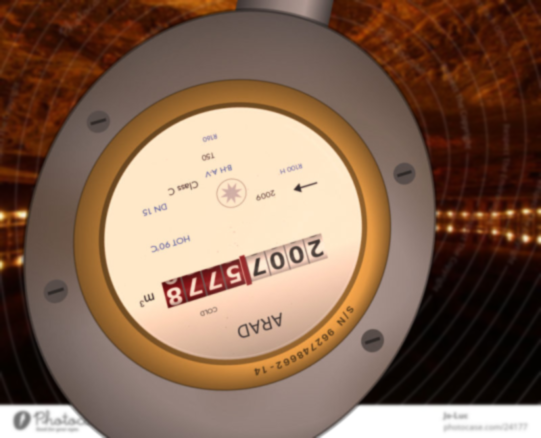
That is value=2007.5778 unit=m³
